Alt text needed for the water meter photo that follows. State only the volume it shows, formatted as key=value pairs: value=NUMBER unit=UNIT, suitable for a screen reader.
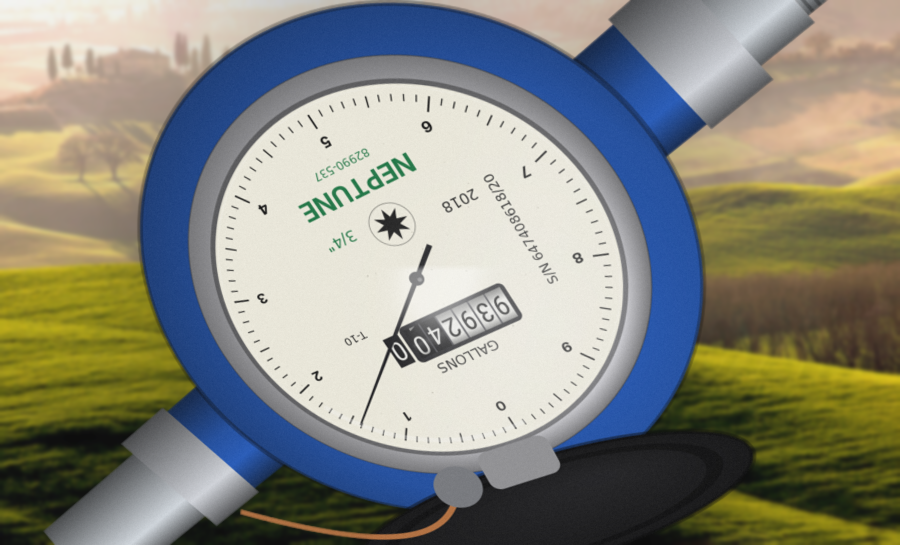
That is value=9392401.4 unit=gal
